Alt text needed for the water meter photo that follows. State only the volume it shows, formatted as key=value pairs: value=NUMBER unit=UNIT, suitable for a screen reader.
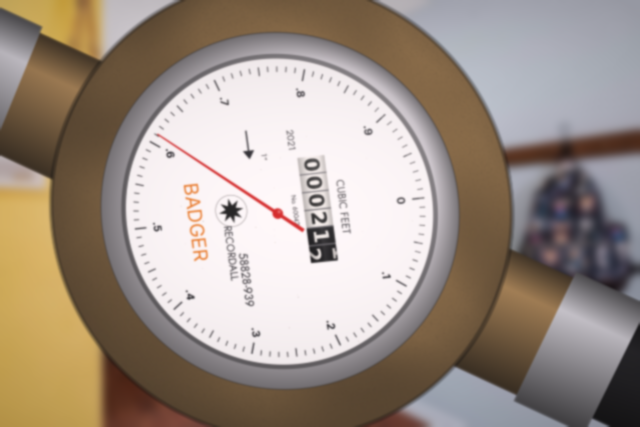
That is value=211.61 unit=ft³
